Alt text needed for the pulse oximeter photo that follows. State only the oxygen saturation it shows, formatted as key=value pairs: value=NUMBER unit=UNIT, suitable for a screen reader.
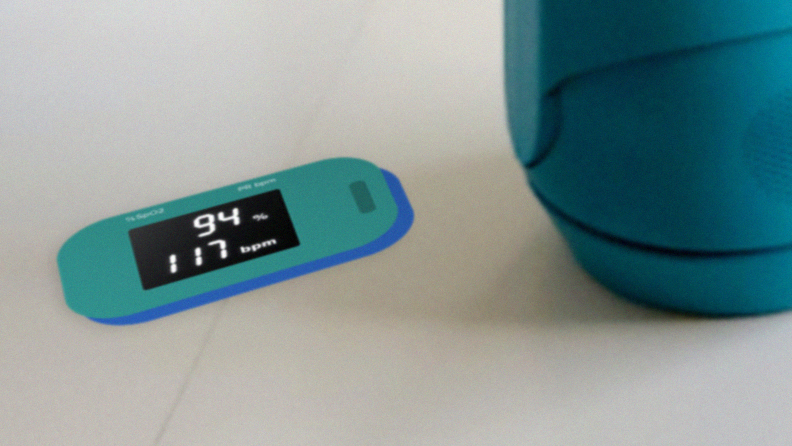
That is value=94 unit=%
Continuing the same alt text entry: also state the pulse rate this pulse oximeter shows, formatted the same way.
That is value=117 unit=bpm
